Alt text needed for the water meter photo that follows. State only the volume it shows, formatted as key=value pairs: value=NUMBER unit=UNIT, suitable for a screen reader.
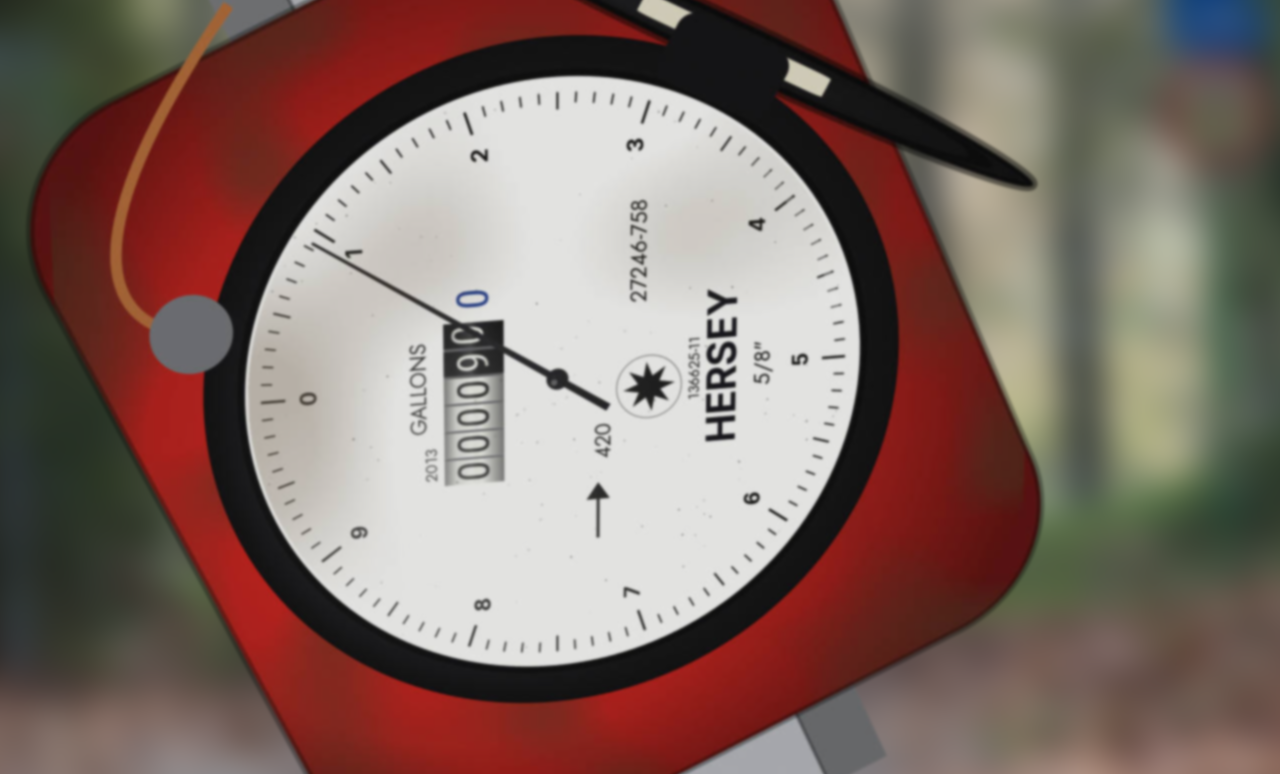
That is value=900.9 unit=gal
